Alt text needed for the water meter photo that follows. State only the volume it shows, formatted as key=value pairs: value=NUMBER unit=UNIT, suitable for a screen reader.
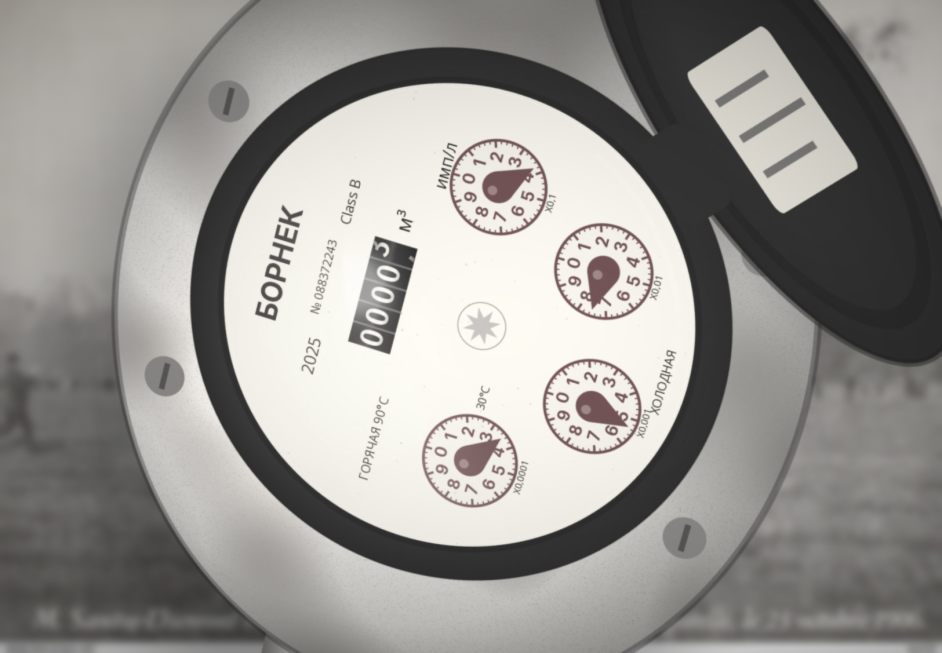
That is value=3.3753 unit=m³
